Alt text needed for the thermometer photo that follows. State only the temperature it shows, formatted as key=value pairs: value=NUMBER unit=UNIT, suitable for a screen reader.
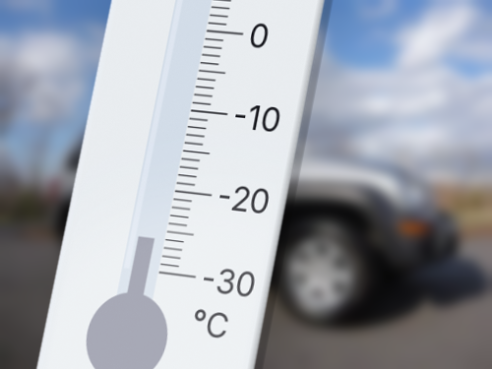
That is value=-26 unit=°C
